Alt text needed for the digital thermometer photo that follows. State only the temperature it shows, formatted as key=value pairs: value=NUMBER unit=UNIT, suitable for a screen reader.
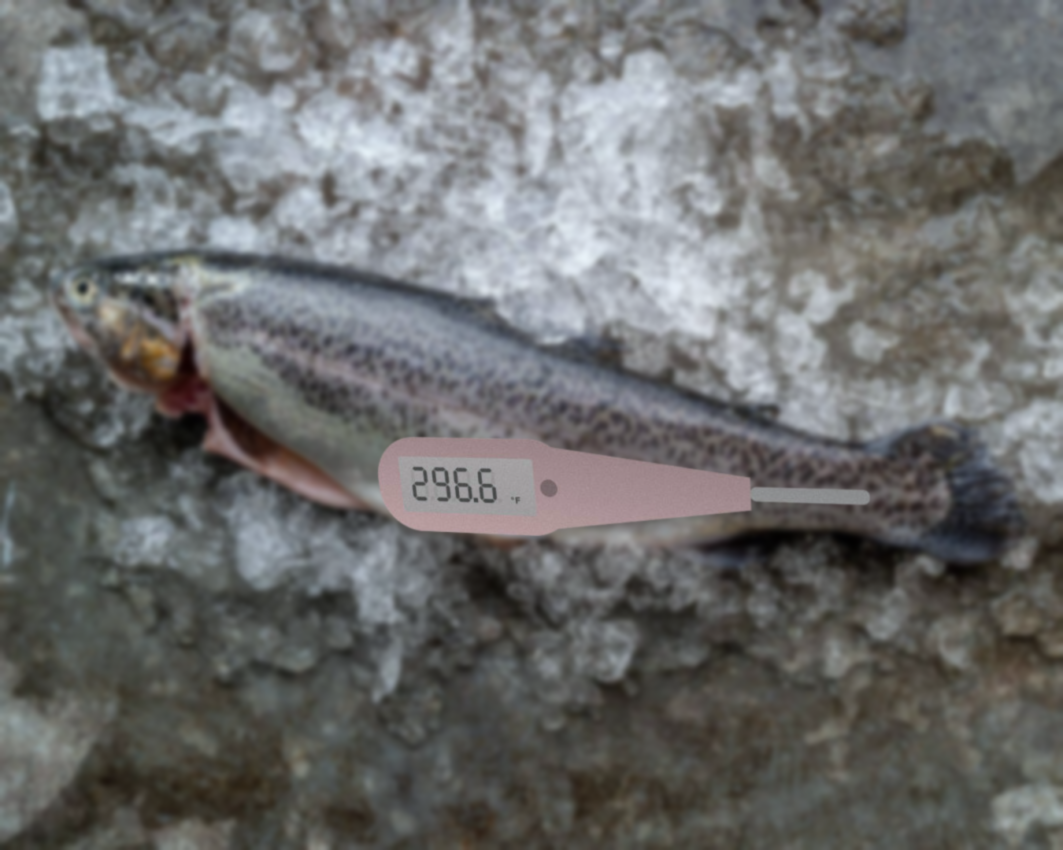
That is value=296.6 unit=°F
